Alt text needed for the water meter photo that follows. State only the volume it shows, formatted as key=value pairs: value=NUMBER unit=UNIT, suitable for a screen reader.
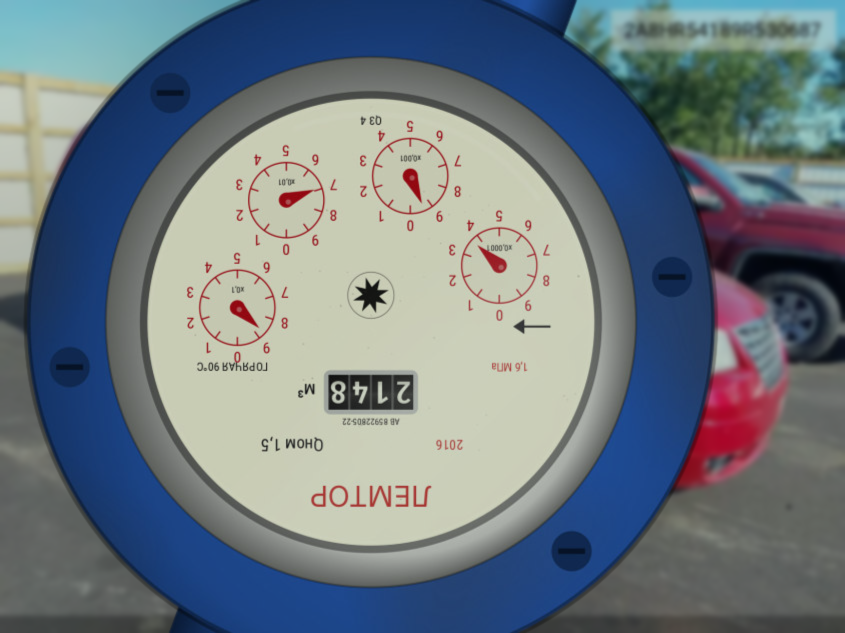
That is value=2148.8693 unit=m³
